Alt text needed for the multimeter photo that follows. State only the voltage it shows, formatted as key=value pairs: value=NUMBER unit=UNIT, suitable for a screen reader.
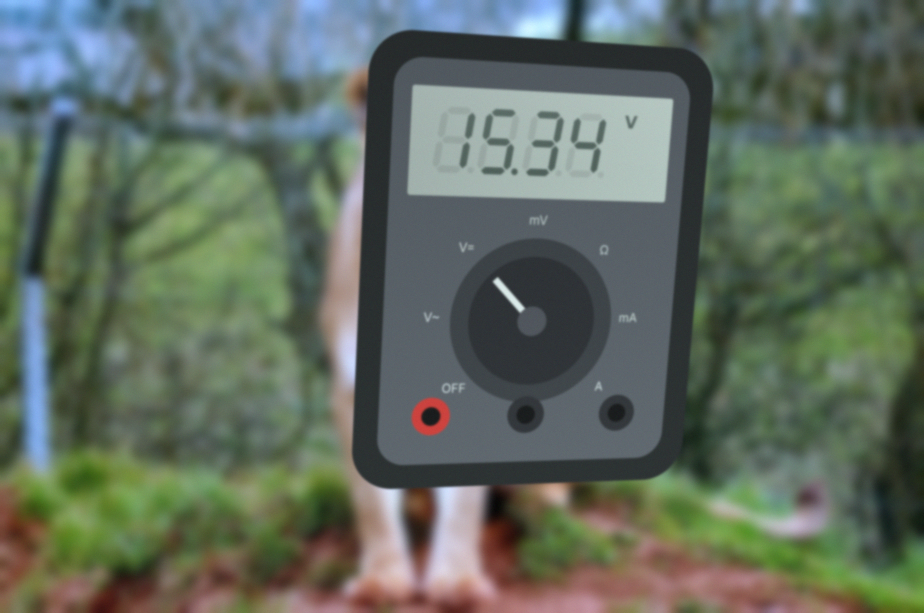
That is value=15.34 unit=V
